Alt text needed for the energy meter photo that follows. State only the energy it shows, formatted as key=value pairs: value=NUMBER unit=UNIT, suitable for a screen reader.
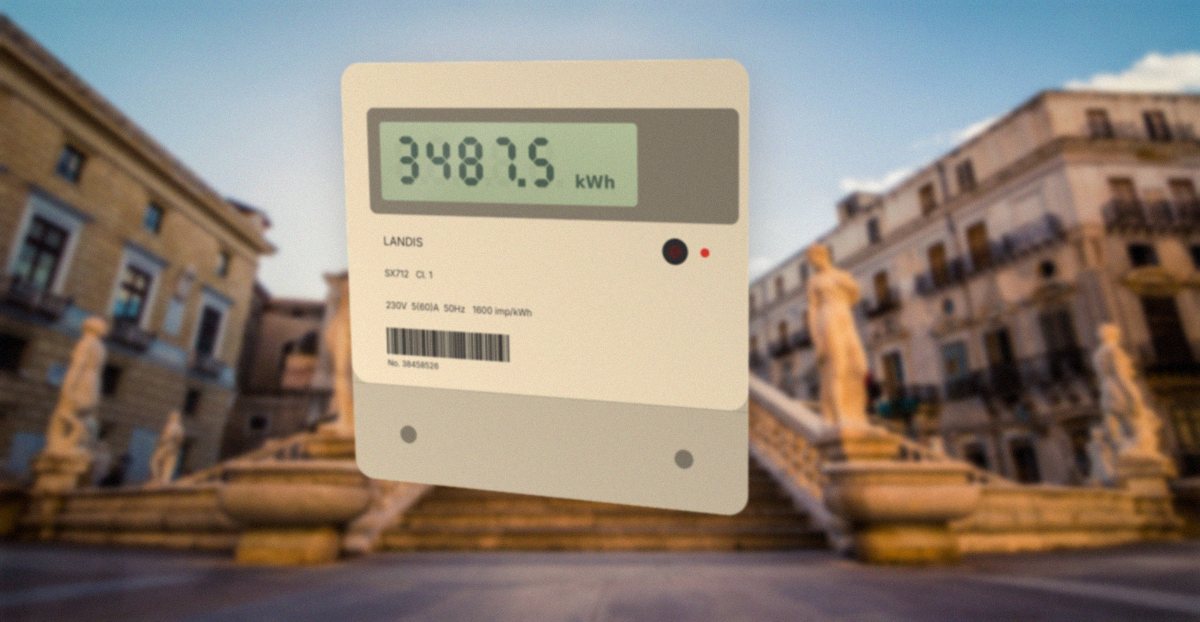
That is value=3487.5 unit=kWh
